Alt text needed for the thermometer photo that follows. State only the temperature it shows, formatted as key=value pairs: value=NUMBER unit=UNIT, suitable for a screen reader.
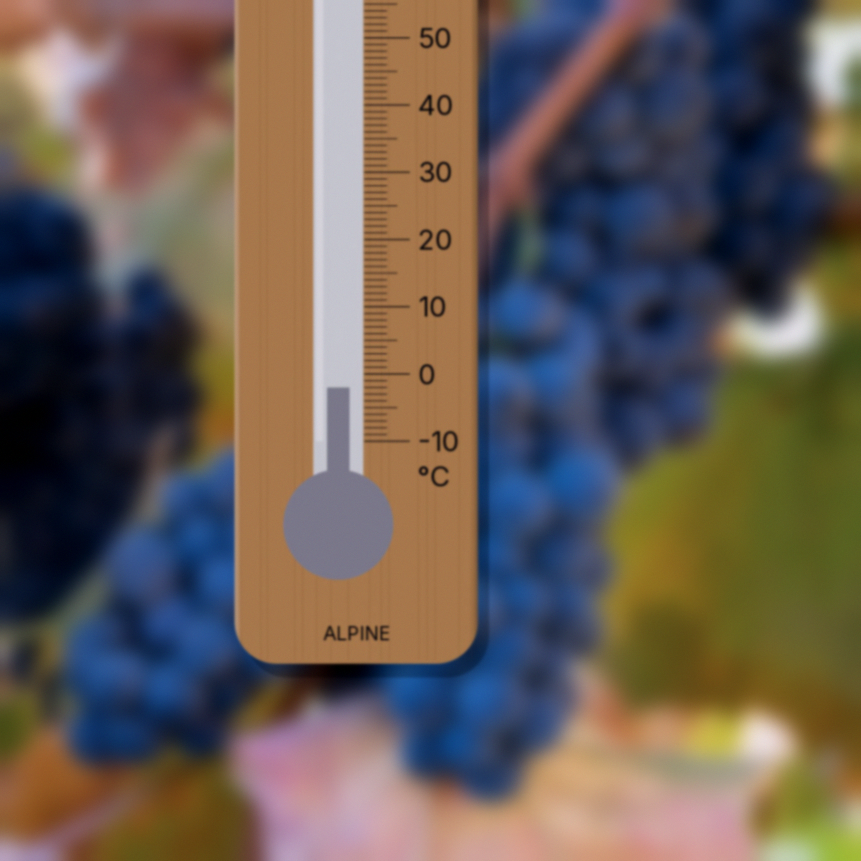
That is value=-2 unit=°C
